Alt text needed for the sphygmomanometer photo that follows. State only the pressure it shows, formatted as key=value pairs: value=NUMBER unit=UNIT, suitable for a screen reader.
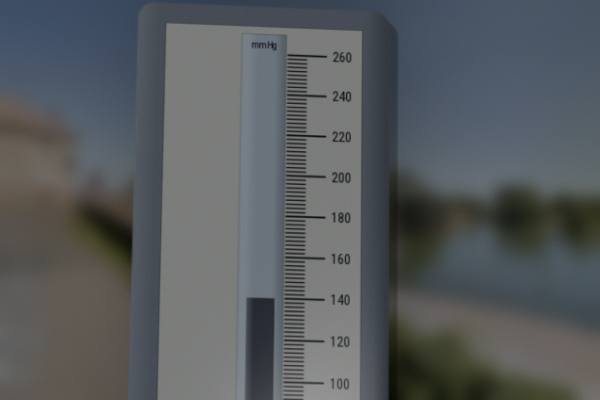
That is value=140 unit=mmHg
